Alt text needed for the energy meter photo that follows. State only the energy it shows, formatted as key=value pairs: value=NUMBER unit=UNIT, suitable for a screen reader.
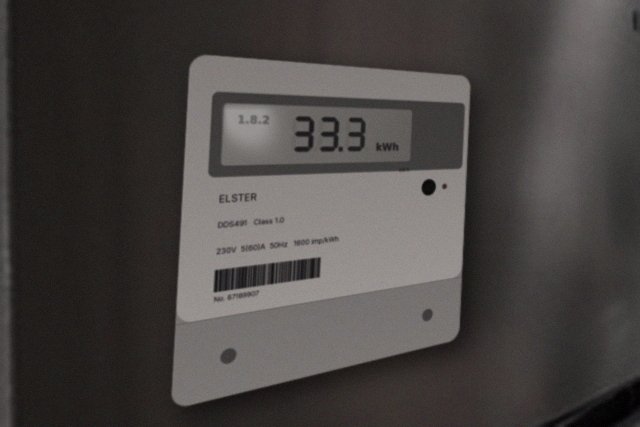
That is value=33.3 unit=kWh
